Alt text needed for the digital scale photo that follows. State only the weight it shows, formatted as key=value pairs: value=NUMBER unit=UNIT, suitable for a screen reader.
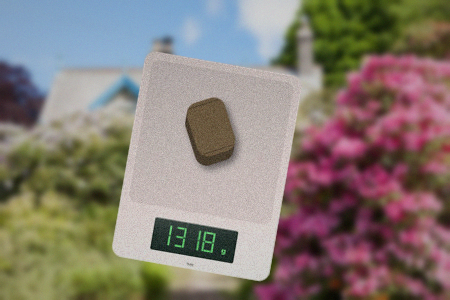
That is value=1318 unit=g
